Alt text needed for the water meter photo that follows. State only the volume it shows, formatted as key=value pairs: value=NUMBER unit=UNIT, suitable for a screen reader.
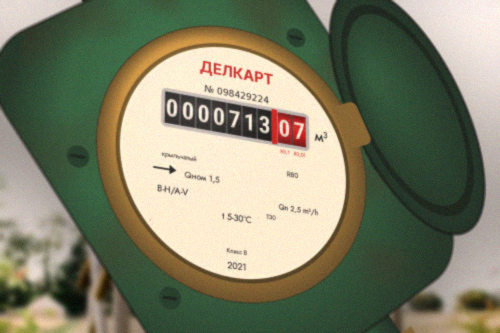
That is value=713.07 unit=m³
